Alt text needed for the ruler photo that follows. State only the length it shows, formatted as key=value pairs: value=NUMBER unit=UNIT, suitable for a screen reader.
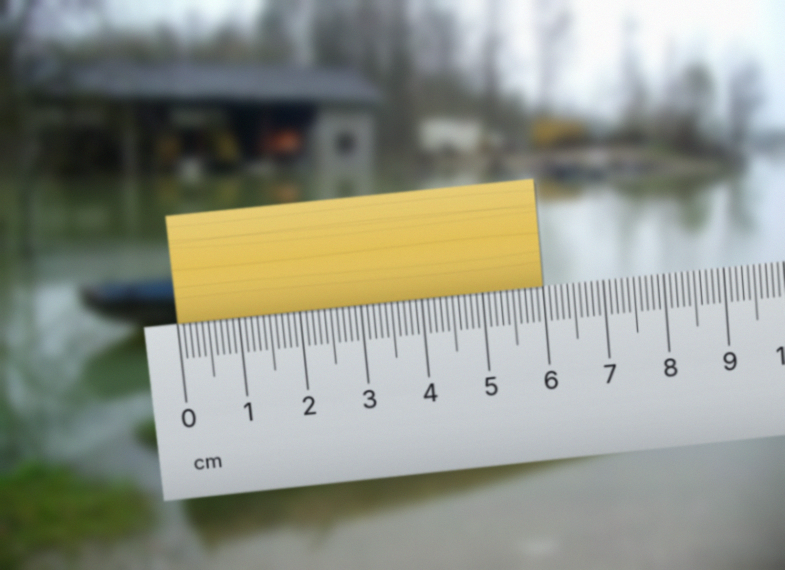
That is value=6 unit=cm
